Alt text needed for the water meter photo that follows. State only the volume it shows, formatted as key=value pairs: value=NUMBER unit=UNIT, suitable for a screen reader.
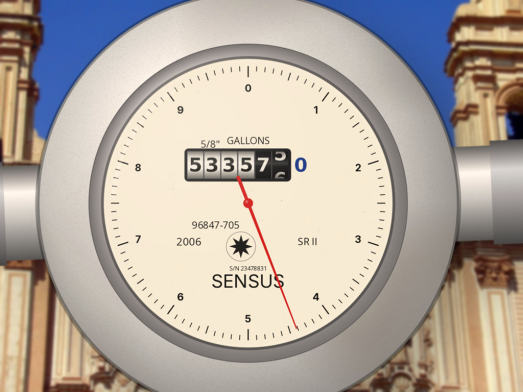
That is value=5335754.4 unit=gal
